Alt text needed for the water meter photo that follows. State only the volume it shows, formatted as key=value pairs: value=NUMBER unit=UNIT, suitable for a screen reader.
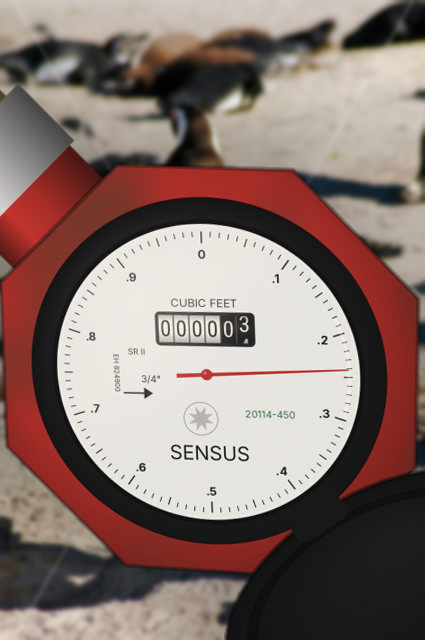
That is value=3.24 unit=ft³
